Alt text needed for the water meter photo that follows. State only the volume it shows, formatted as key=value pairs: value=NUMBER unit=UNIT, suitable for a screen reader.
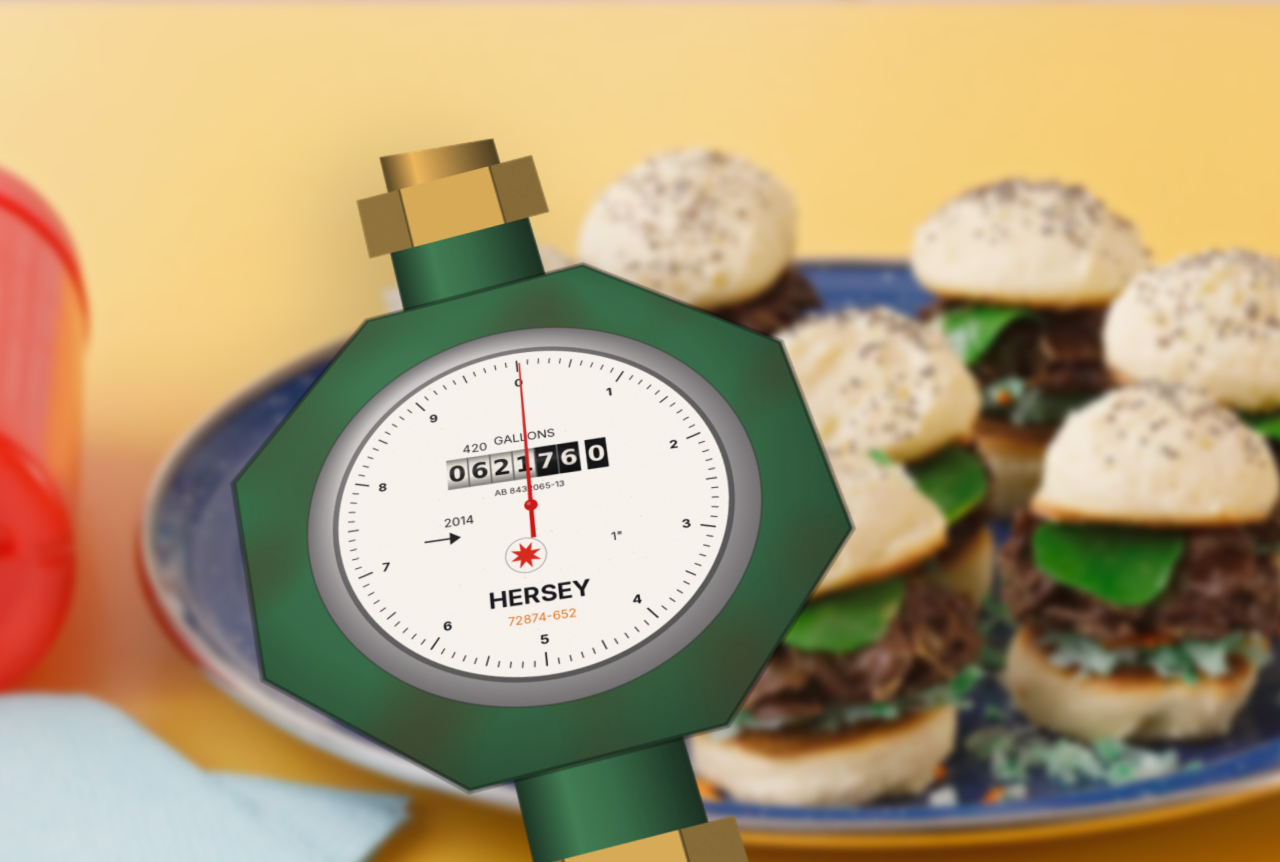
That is value=621760.0 unit=gal
